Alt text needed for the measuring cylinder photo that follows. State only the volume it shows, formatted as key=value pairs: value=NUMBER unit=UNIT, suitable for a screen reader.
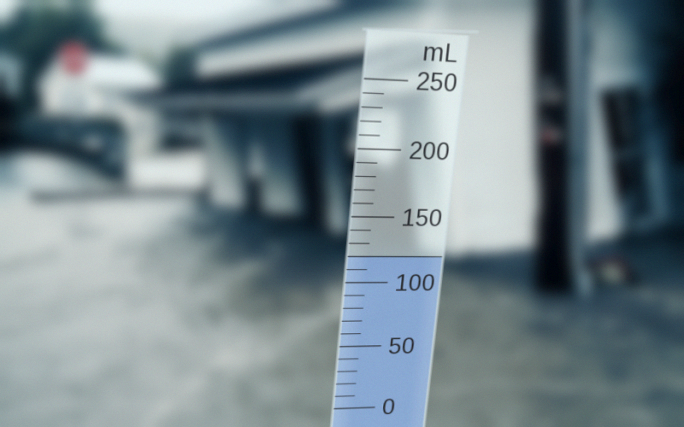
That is value=120 unit=mL
